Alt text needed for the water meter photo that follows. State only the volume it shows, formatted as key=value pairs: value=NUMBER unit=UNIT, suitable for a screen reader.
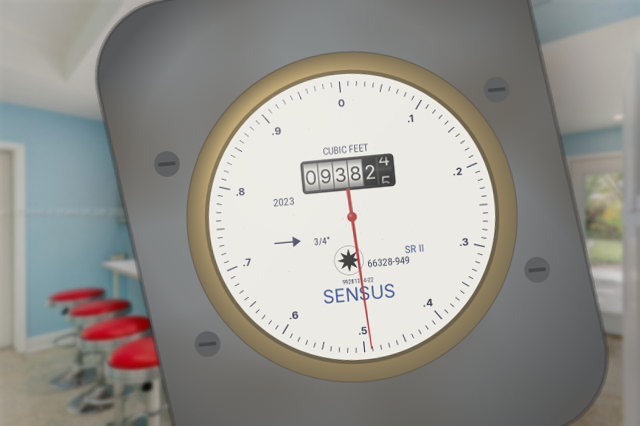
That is value=93824.49 unit=ft³
